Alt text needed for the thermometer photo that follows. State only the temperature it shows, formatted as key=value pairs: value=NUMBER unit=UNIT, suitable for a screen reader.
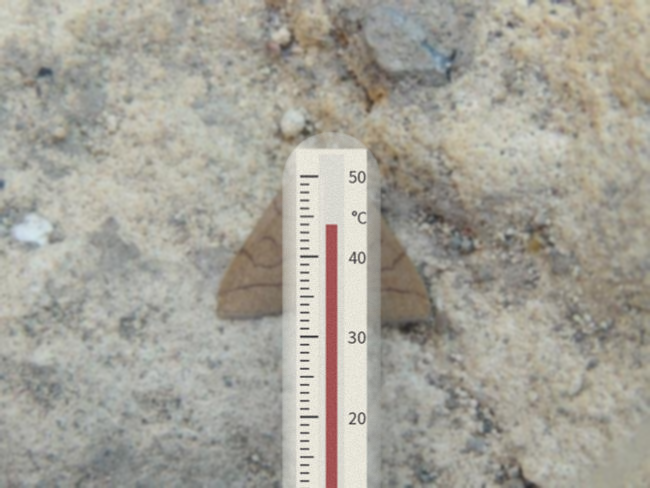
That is value=44 unit=°C
